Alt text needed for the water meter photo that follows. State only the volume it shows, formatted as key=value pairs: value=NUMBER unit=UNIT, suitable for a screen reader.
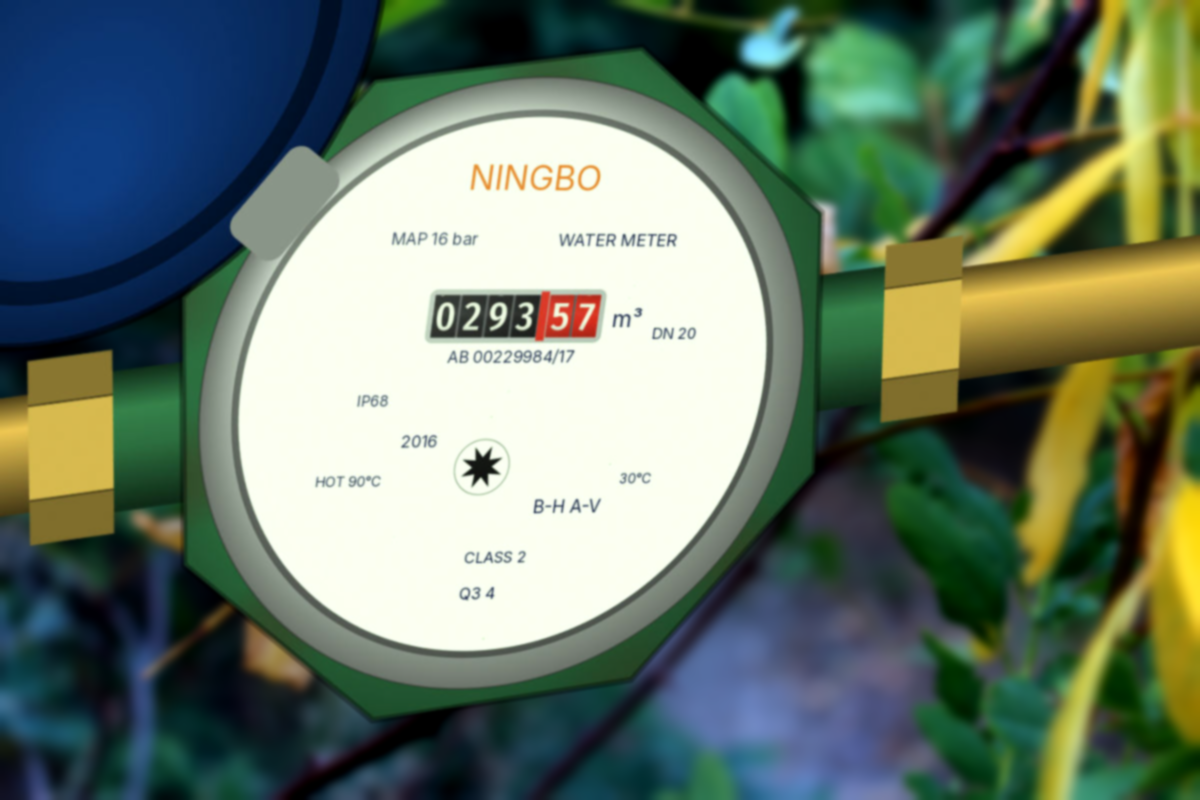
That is value=293.57 unit=m³
